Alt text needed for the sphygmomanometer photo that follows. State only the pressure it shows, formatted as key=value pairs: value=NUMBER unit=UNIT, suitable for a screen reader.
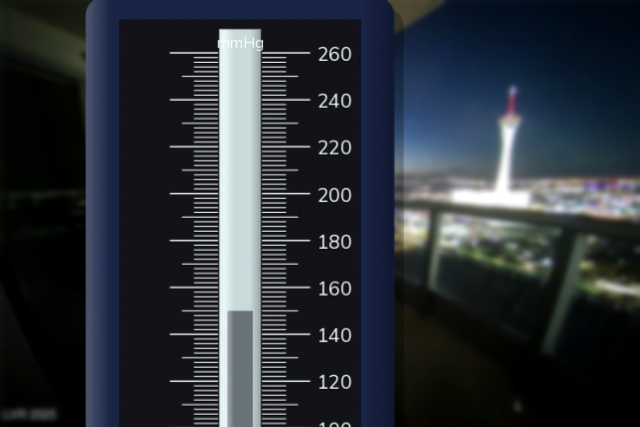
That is value=150 unit=mmHg
